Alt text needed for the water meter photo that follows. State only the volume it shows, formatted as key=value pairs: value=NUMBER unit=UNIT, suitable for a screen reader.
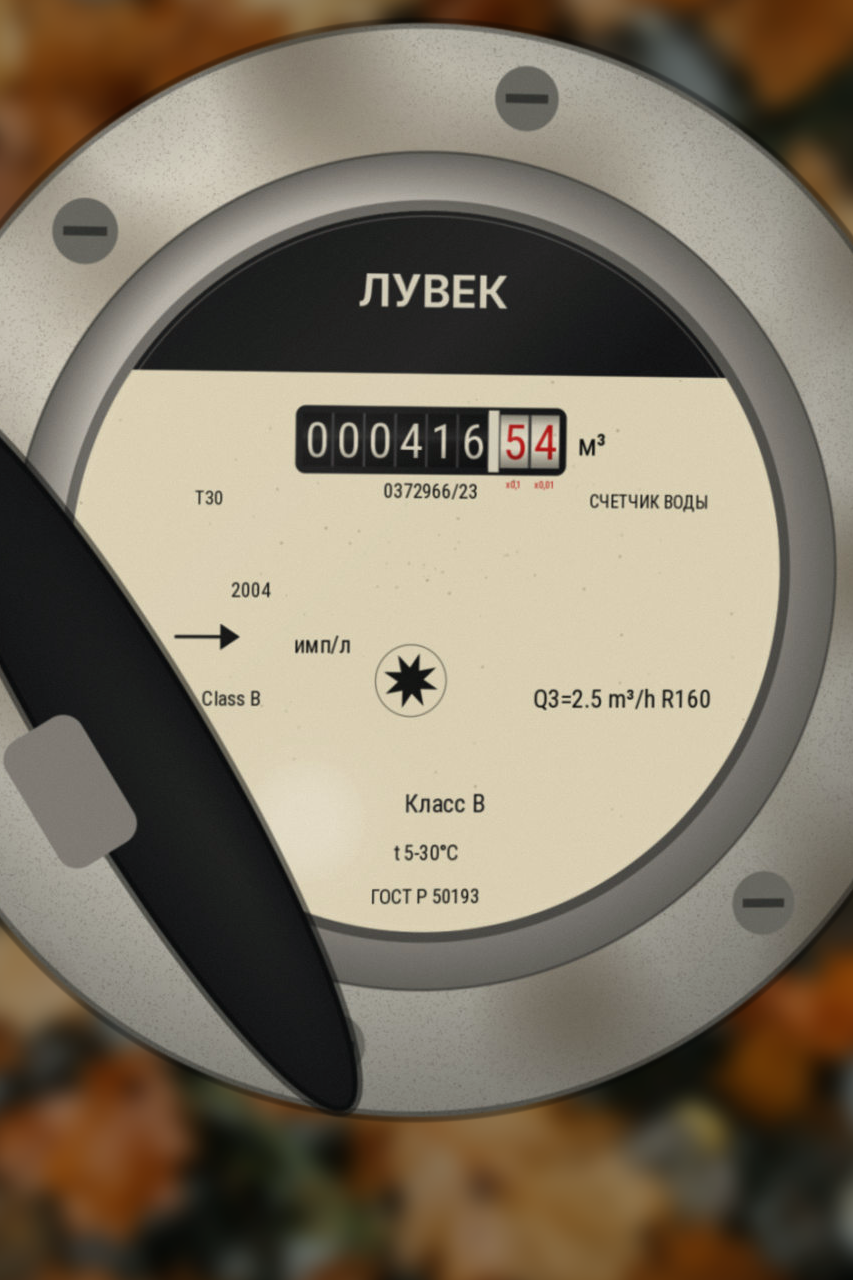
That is value=416.54 unit=m³
